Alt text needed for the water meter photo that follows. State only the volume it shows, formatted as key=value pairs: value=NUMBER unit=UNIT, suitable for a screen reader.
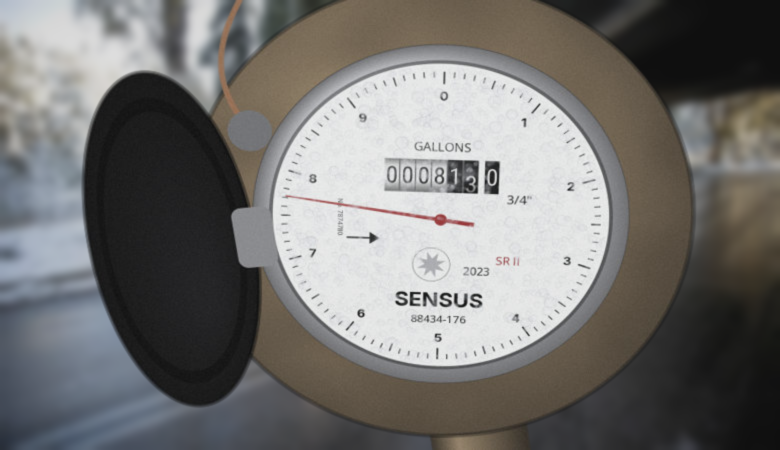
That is value=8127.7 unit=gal
